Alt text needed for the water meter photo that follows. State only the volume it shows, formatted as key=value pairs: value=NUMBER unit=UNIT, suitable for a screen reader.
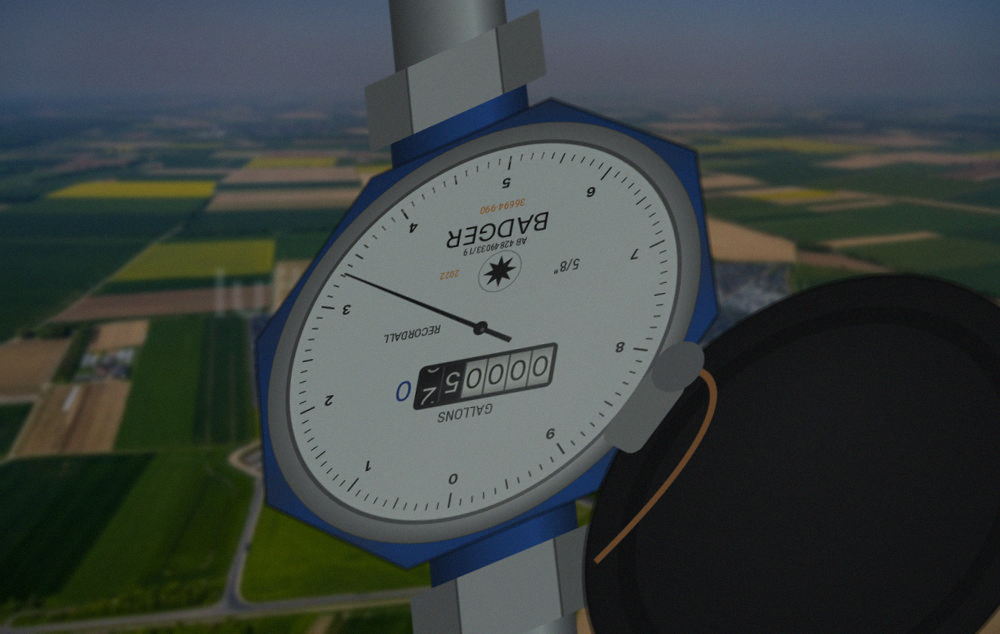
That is value=523.3 unit=gal
